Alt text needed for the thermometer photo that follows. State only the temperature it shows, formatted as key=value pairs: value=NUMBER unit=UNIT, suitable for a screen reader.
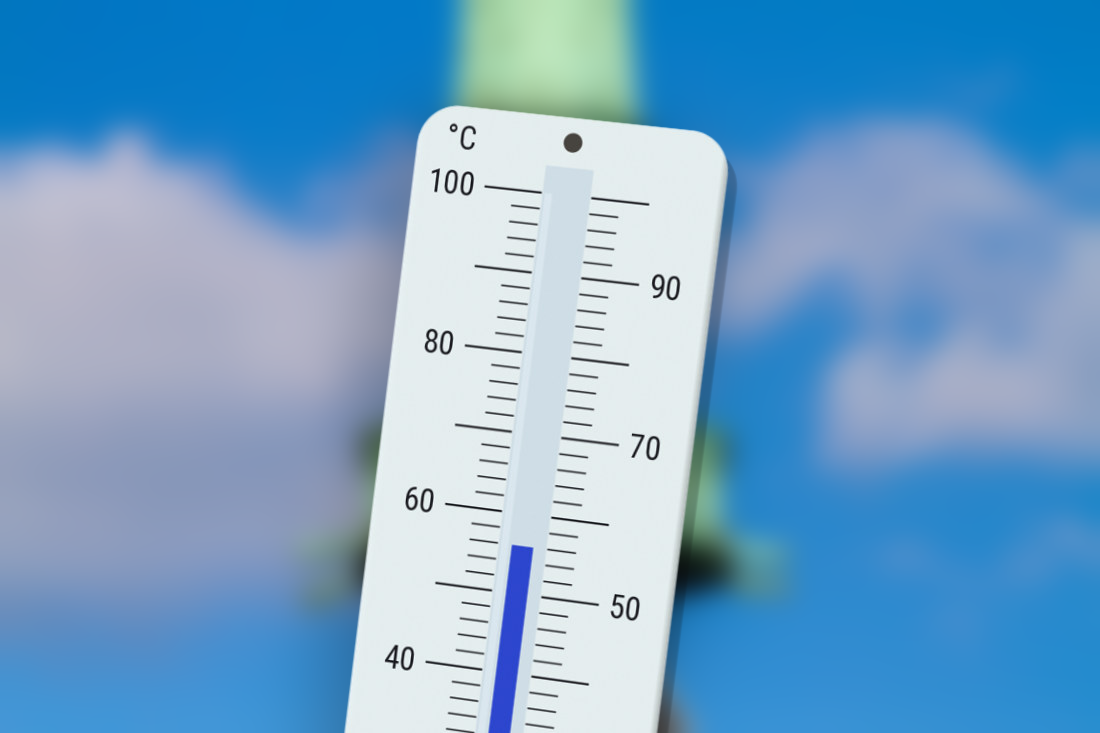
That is value=56 unit=°C
